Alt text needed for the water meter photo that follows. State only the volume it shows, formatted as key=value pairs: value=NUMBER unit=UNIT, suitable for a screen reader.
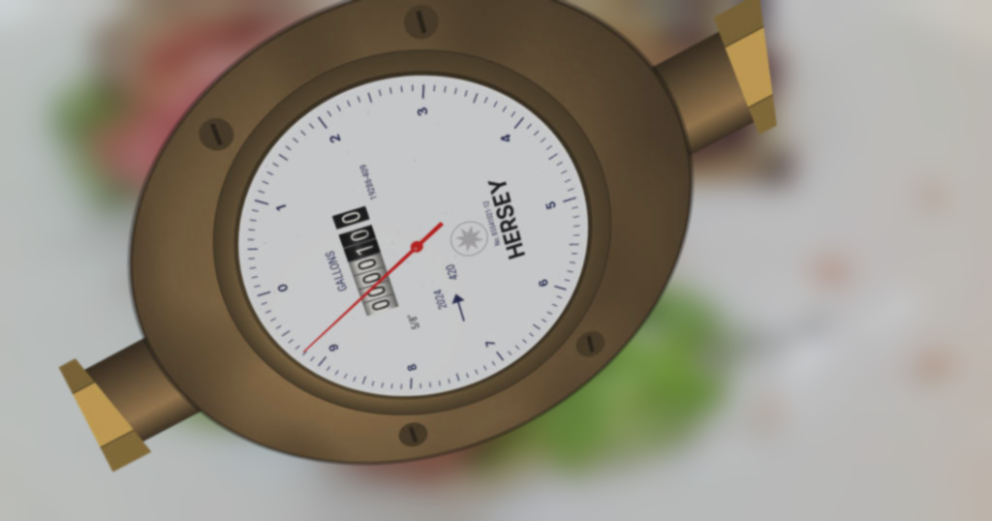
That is value=99.2 unit=gal
